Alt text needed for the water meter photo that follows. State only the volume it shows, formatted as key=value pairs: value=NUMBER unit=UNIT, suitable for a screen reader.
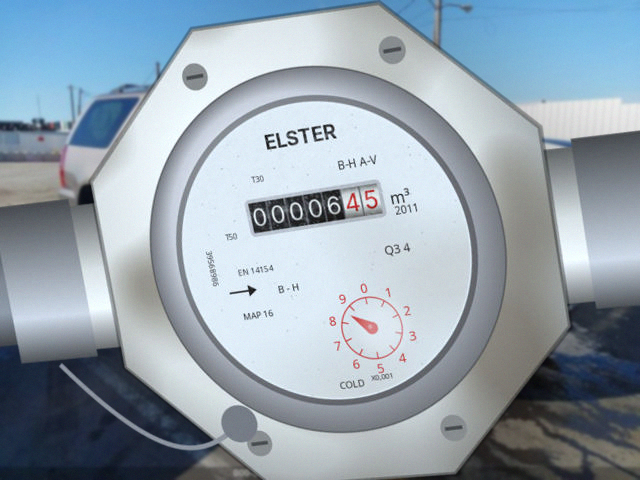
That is value=6.458 unit=m³
